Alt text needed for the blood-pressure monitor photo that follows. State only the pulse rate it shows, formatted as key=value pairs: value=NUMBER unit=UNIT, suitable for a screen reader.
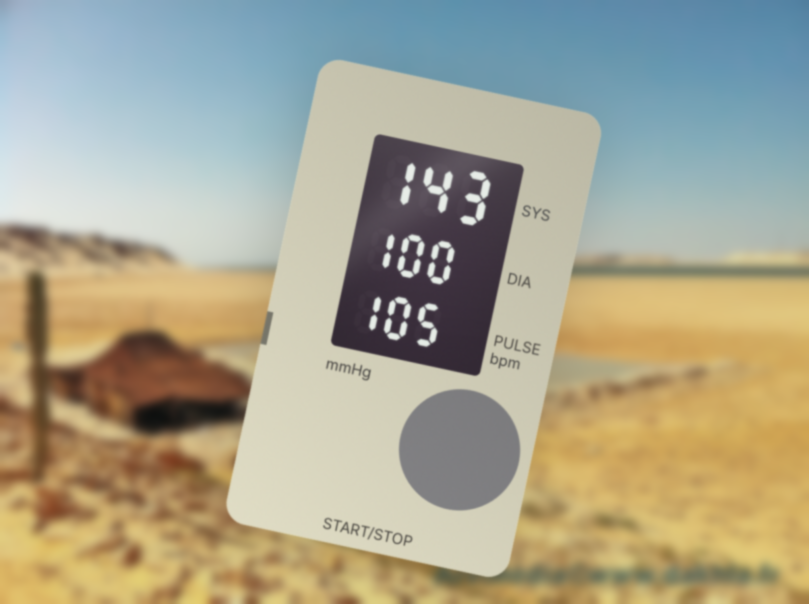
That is value=105 unit=bpm
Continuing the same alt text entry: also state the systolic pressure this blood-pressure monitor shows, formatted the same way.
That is value=143 unit=mmHg
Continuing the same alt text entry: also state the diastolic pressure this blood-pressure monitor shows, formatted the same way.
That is value=100 unit=mmHg
